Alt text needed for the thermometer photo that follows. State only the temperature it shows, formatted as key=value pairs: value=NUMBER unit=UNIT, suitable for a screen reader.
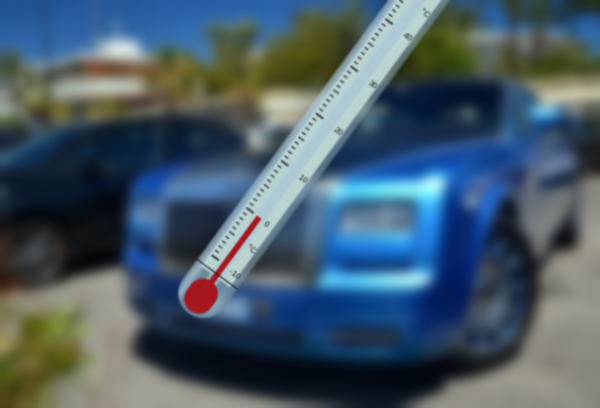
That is value=0 unit=°C
